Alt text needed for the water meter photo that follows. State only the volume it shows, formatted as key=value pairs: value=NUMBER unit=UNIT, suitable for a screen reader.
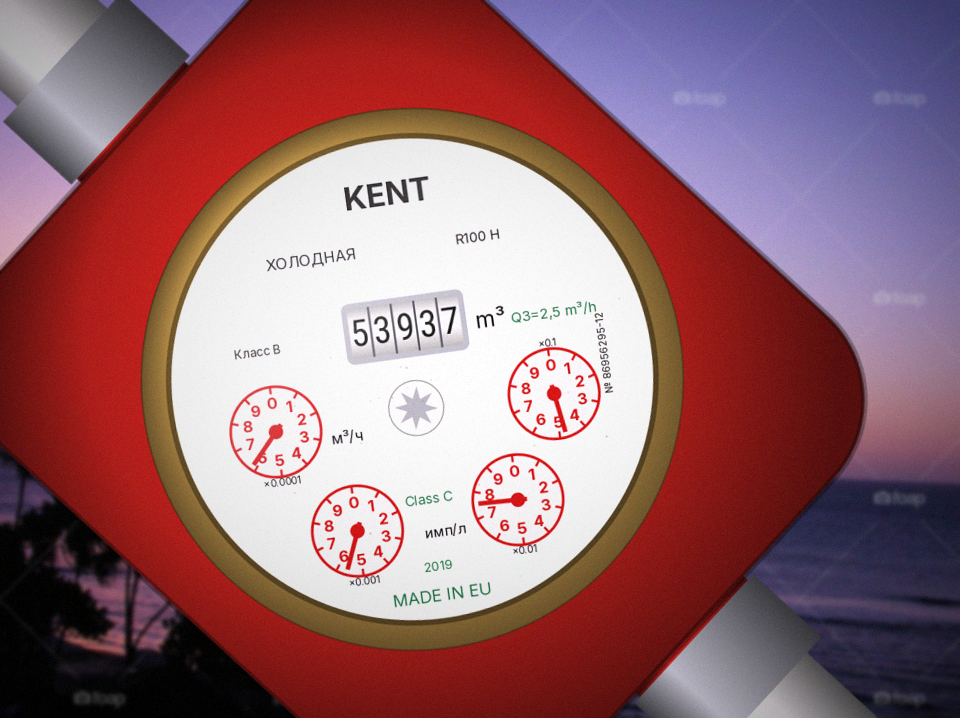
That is value=53937.4756 unit=m³
